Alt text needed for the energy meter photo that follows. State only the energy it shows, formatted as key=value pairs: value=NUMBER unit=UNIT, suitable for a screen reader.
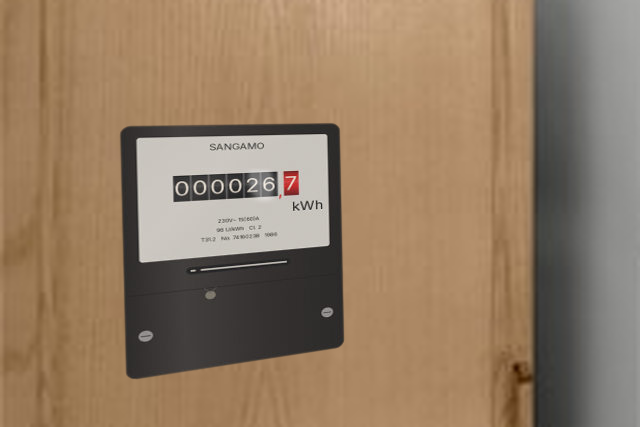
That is value=26.7 unit=kWh
